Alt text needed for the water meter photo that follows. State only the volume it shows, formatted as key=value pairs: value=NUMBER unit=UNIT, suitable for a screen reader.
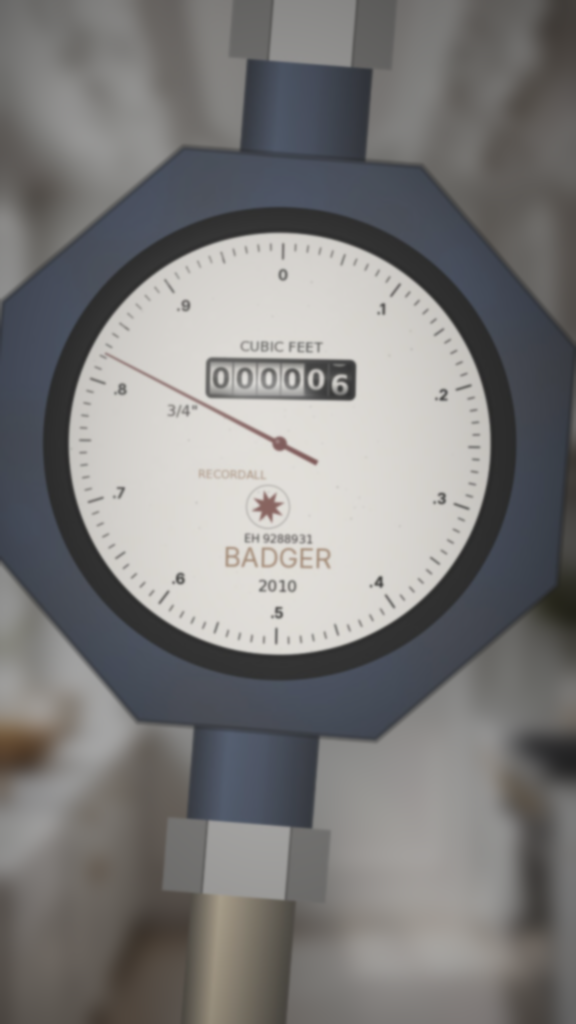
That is value=5.82 unit=ft³
